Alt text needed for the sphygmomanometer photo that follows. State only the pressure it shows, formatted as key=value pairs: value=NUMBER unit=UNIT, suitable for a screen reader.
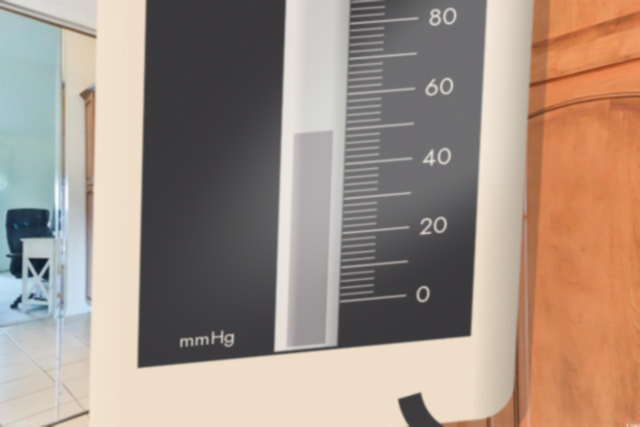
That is value=50 unit=mmHg
